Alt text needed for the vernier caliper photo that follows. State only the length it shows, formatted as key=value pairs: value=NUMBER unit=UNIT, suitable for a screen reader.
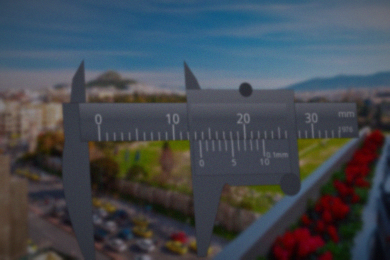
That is value=13.6 unit=mm
